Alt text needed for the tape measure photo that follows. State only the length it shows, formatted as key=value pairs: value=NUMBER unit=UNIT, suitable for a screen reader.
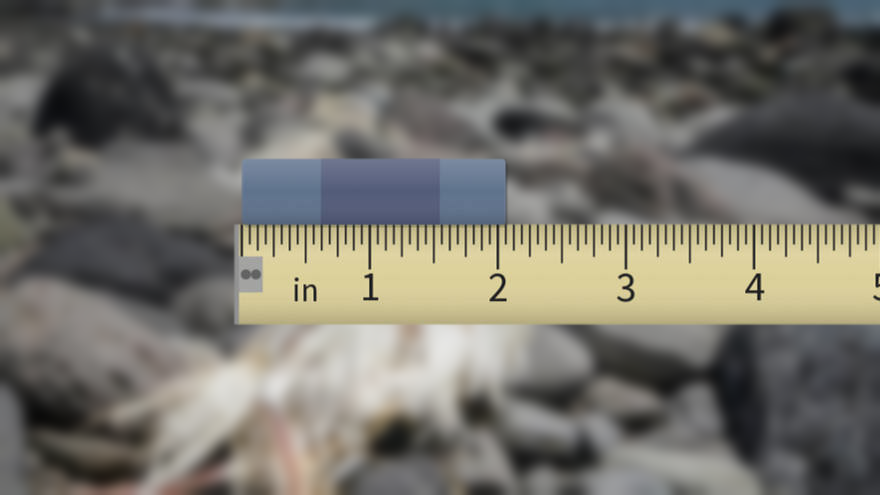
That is value=2.0625 unit=in
